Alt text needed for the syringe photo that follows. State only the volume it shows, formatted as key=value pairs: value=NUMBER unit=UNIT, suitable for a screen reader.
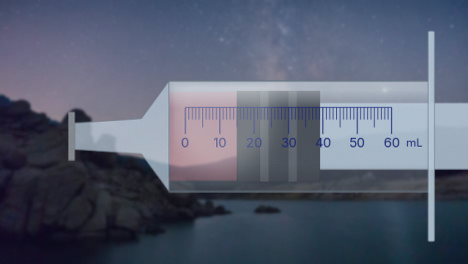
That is value=15 unit=mL
